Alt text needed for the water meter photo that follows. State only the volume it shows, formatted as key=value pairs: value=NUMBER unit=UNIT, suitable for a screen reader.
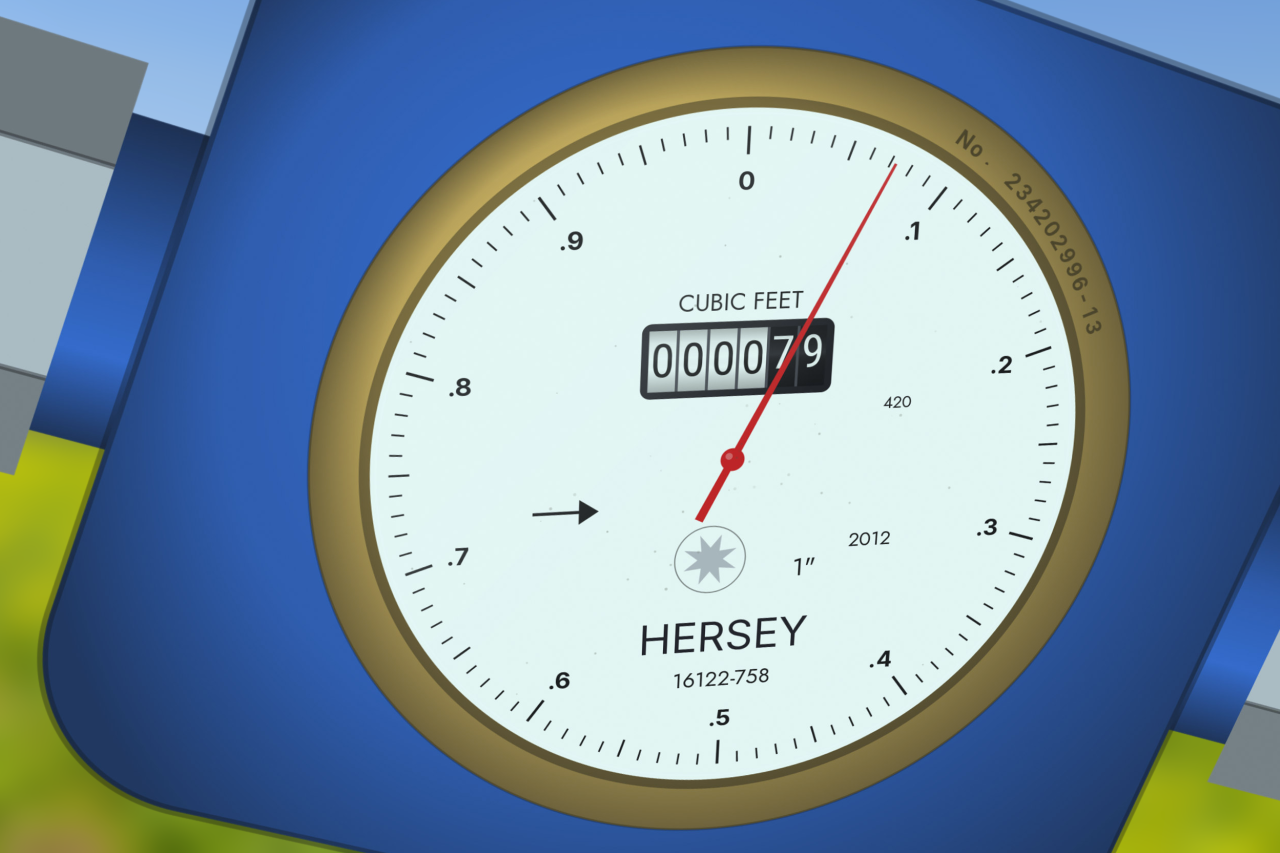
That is value=79.07 unit=ft³
